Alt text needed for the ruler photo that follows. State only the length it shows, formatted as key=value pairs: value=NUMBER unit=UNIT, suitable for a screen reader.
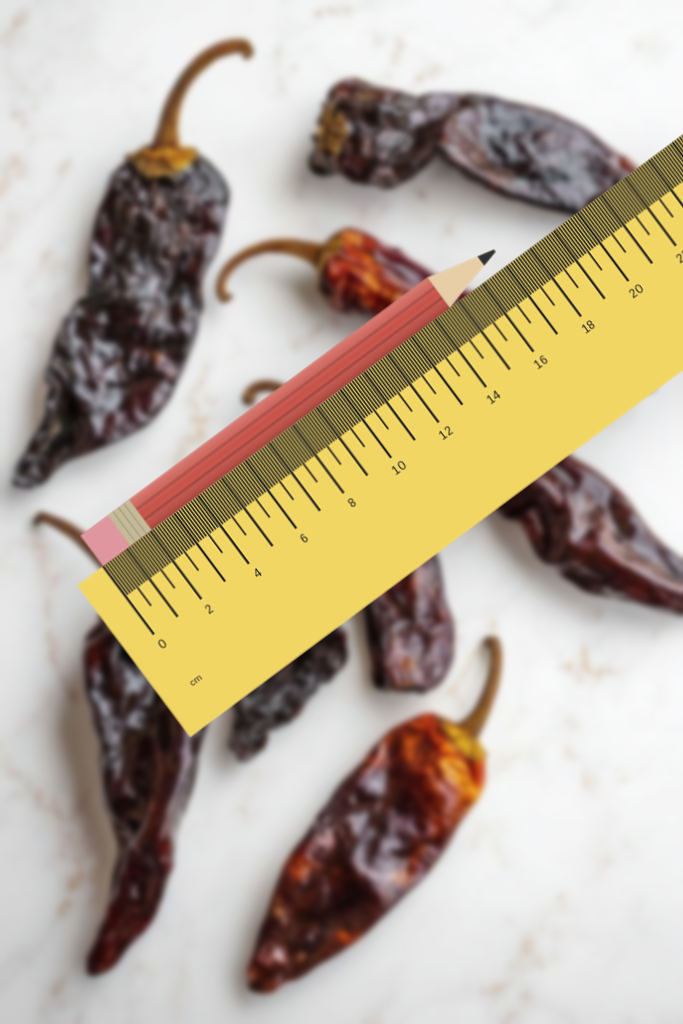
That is value=17 unit=cm
